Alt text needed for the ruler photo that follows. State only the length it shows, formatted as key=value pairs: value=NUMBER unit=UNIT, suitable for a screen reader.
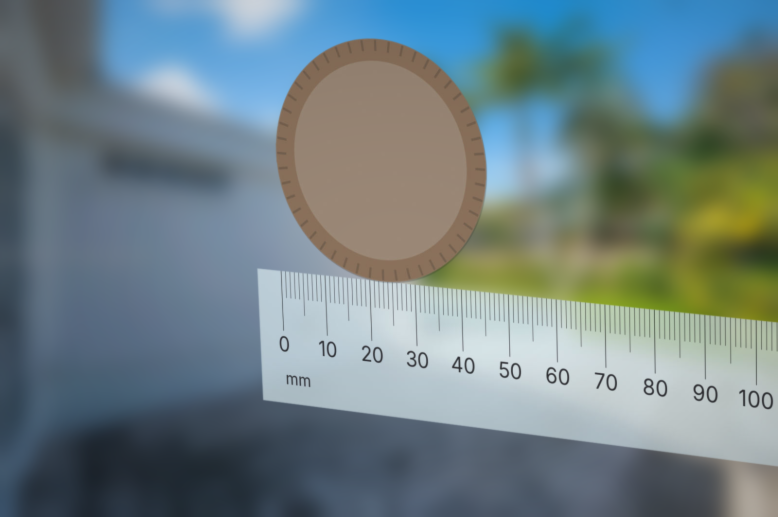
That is value=46 unit=mm
